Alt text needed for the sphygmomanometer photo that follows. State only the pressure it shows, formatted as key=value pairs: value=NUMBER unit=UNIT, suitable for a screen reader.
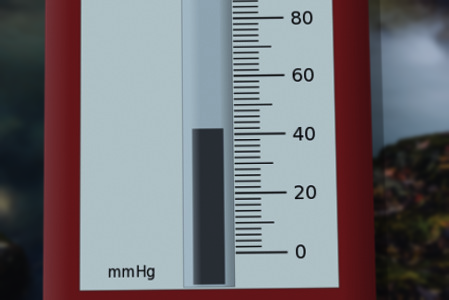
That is value=42 unit=mmHg
